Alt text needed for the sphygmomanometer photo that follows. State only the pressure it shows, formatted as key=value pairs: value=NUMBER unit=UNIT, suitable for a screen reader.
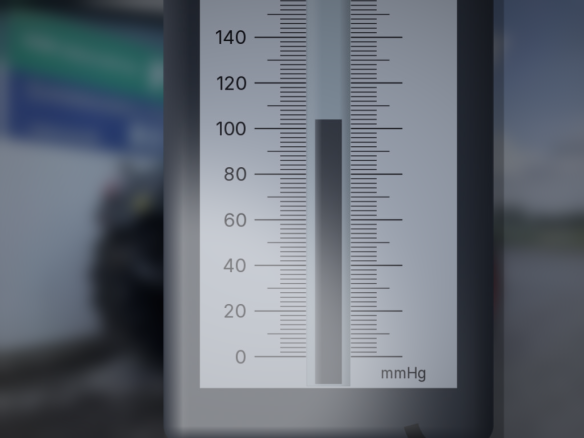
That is value=104 unit=mmHg
